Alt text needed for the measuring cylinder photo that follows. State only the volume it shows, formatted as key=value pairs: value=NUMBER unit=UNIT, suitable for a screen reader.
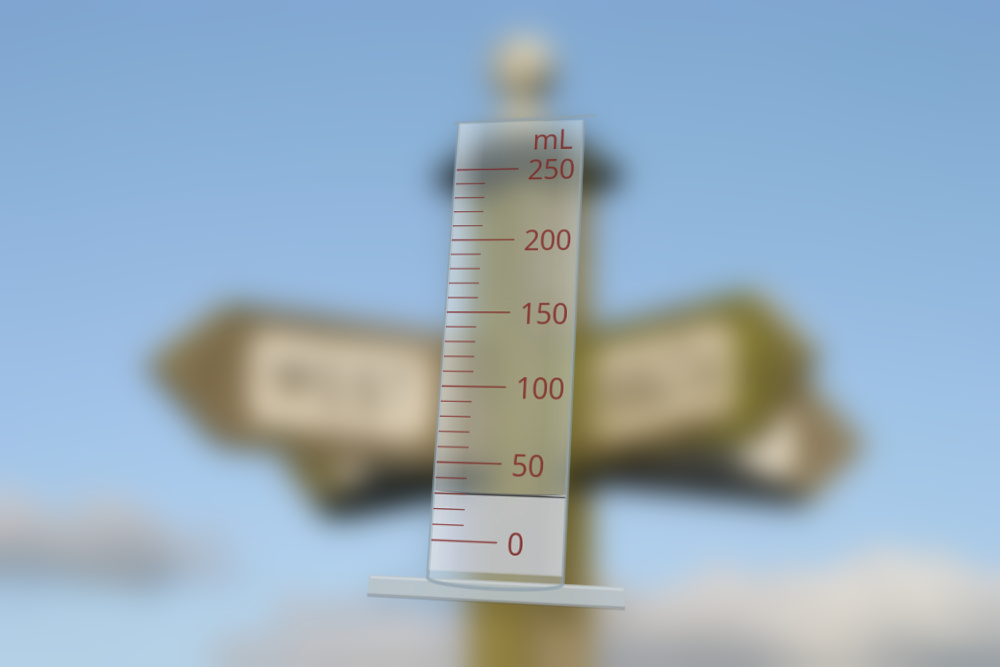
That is value=30 unit=mL
